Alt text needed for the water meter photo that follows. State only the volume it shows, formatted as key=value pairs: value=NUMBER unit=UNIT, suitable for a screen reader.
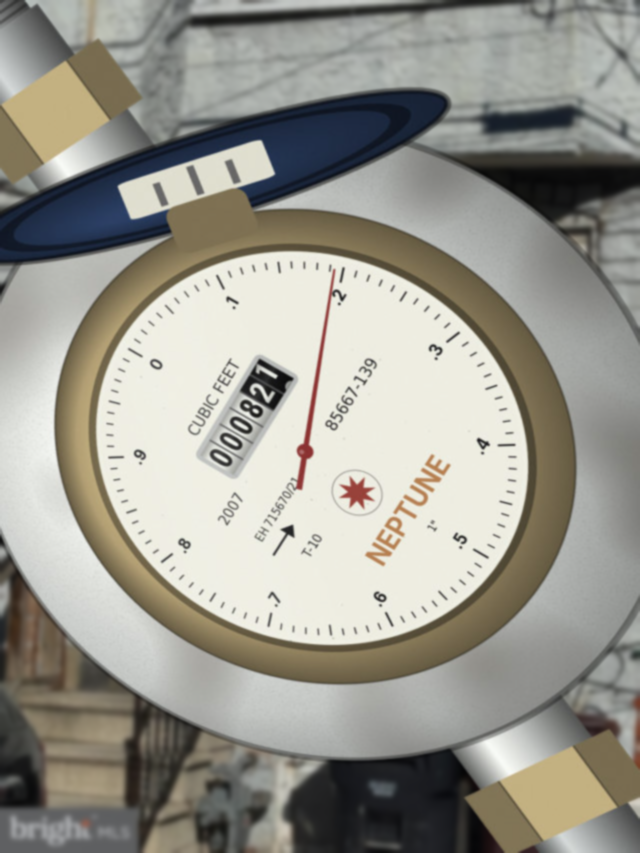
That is value=821.19 unit=ft³
